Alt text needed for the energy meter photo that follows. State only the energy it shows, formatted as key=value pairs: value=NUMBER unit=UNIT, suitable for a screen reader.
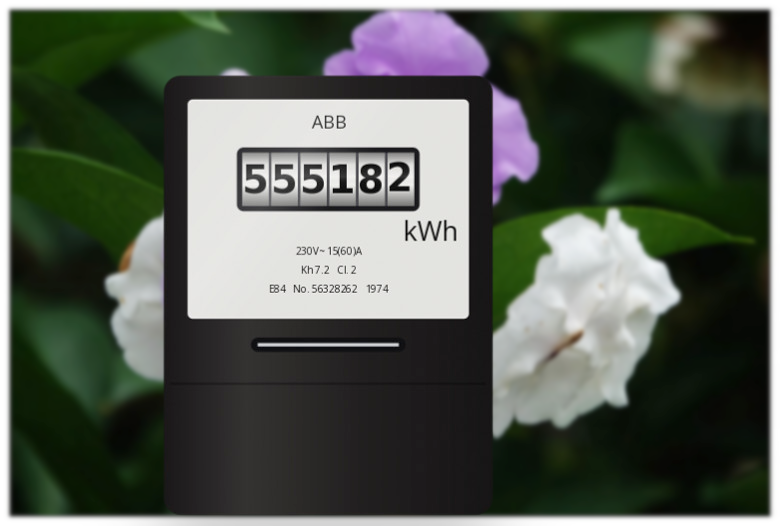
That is value=555182 unit=kWh
